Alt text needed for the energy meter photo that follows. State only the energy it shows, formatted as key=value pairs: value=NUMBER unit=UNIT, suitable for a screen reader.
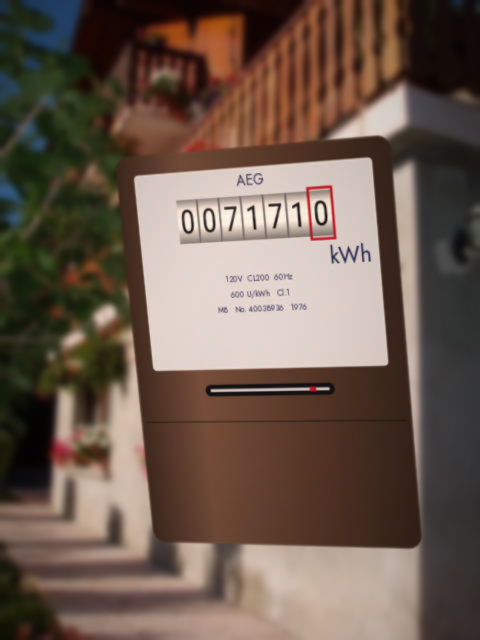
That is value=7171.0 unit=kWh
